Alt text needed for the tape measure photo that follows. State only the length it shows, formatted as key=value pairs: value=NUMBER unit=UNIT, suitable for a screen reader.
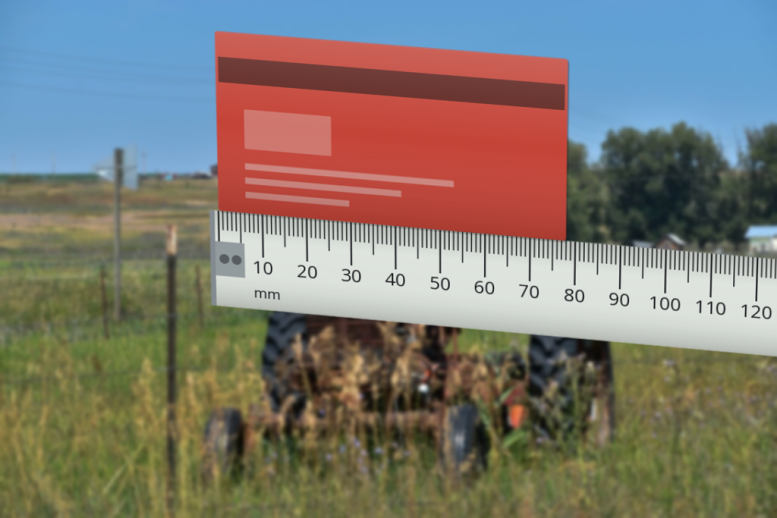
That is value=78 unit=mm
